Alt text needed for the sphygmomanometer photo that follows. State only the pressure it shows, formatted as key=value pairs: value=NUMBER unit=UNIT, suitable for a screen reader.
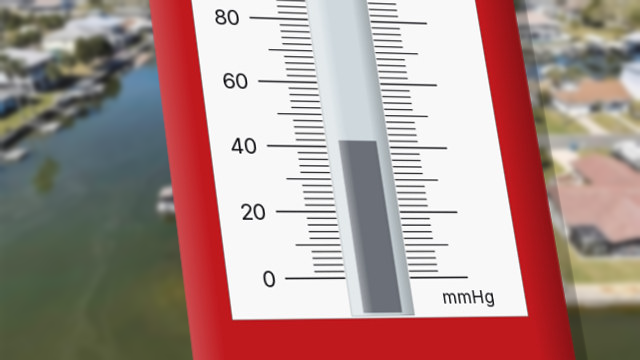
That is value=42 unit=mmHg
